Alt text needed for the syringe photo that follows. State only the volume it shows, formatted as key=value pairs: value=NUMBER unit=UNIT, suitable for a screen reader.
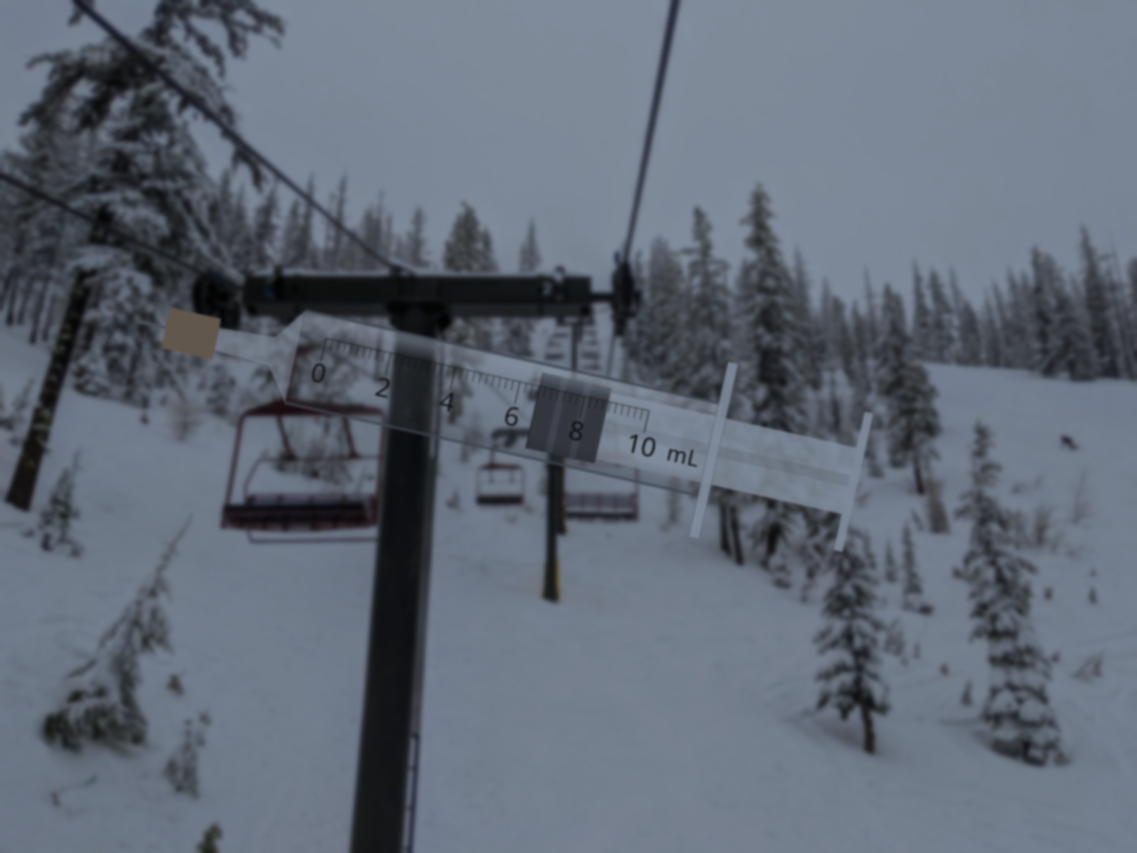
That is value=6.6 unit=mL
